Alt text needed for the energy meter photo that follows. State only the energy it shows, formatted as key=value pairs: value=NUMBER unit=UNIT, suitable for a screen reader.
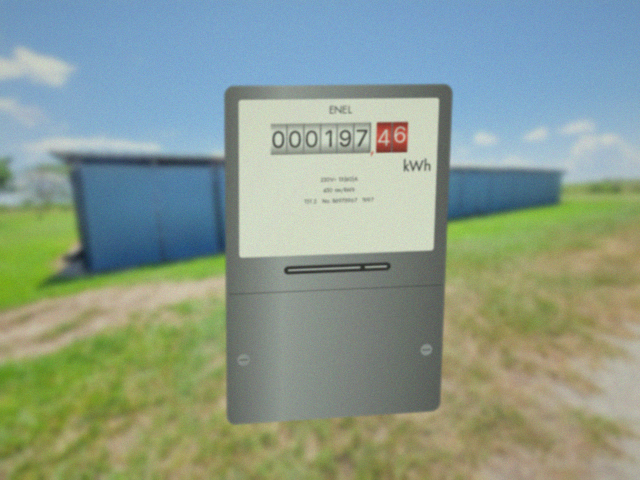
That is value=197.46 unit=kWh
